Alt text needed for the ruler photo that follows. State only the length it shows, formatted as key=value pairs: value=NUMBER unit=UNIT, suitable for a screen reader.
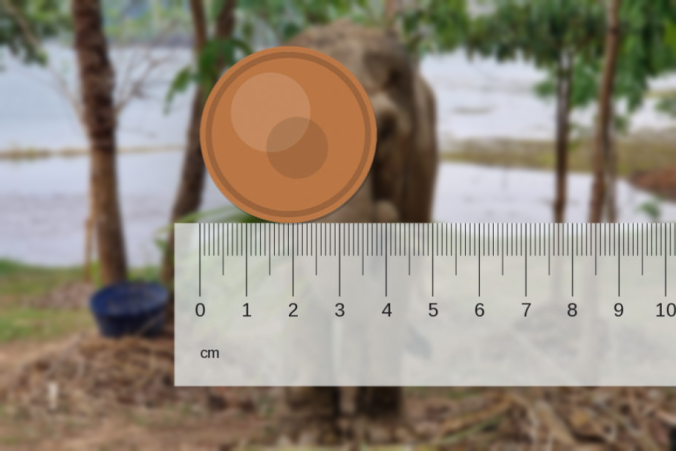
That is value=3.8 unit=cm
